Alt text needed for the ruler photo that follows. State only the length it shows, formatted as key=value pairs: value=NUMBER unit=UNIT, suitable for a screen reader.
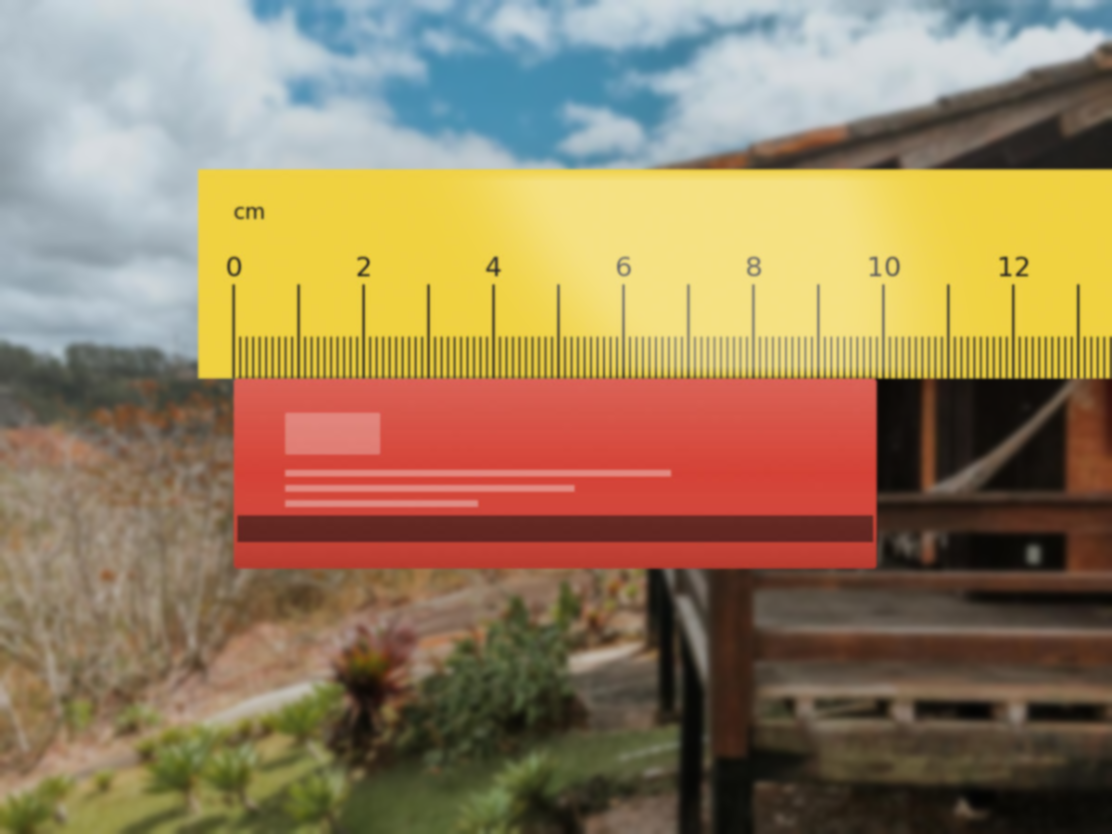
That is value=9.9 unit=cm
